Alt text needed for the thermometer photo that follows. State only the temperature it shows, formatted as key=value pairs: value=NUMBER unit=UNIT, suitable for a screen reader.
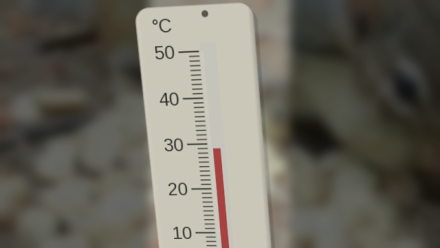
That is value=29 unit=°C
